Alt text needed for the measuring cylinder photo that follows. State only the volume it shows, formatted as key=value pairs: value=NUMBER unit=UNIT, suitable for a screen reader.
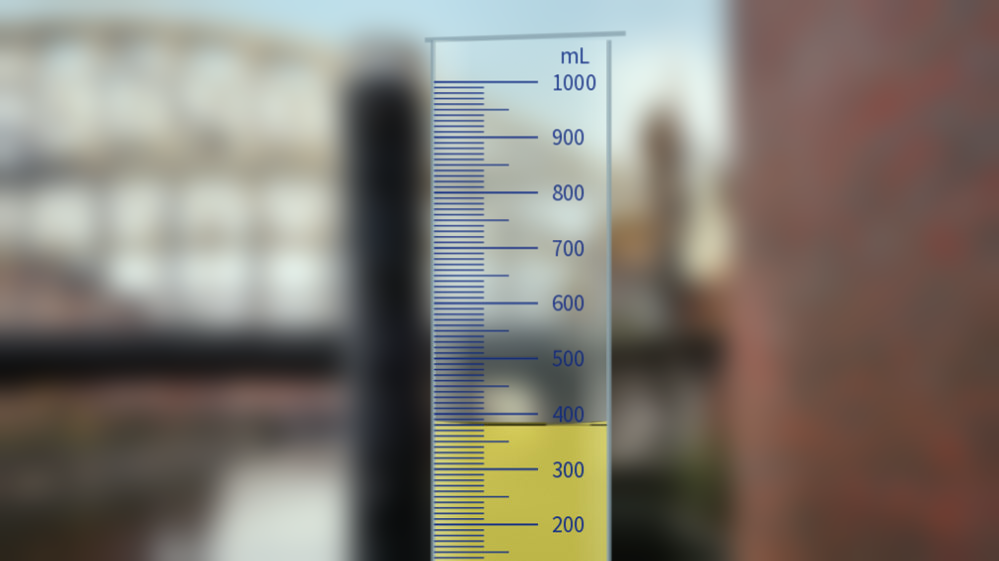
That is value=380 unit=mL
